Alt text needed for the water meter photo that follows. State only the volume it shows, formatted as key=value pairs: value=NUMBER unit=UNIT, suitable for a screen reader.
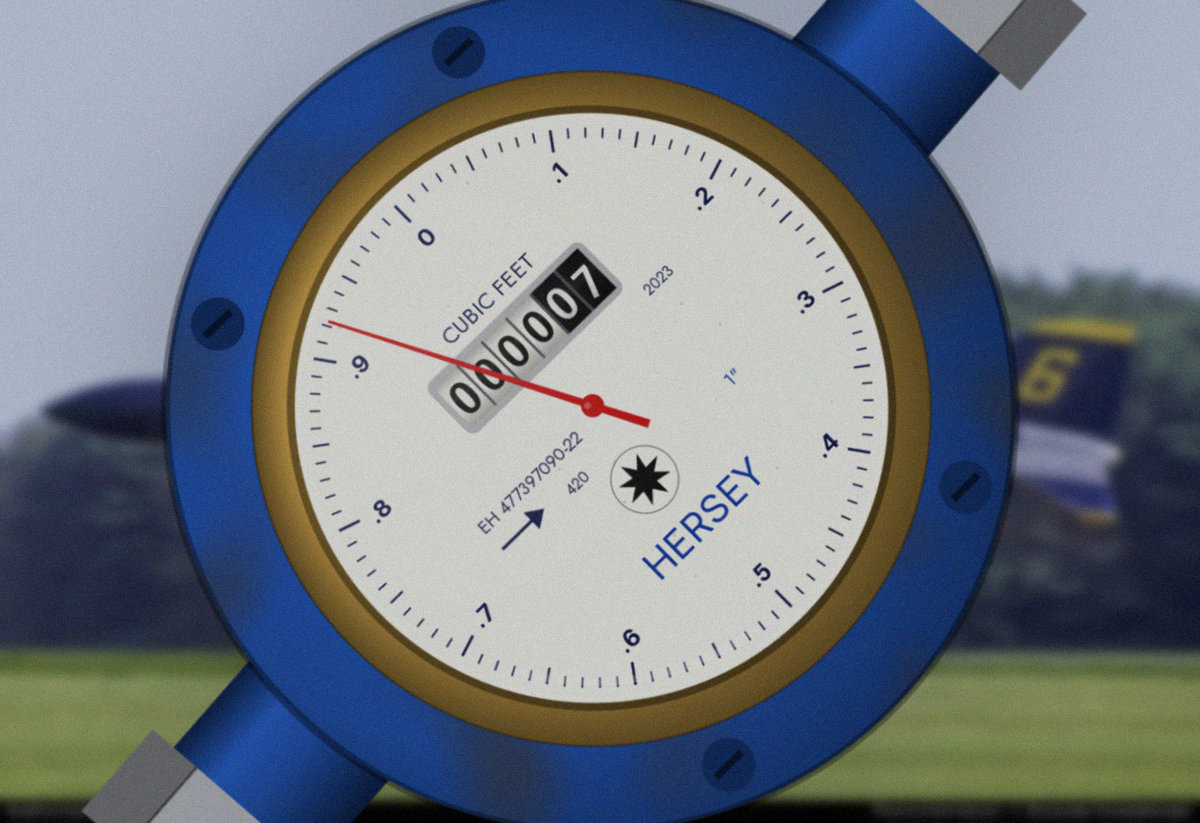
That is value=6.92 unit=ft³
